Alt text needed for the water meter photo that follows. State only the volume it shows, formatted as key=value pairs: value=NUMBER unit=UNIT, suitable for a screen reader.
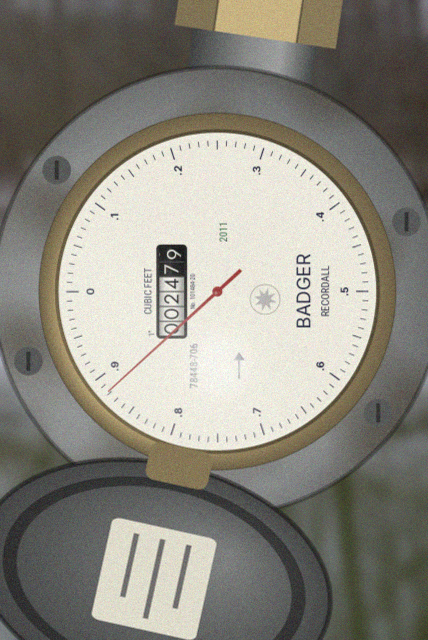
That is value=2478.88 unit=ft³
